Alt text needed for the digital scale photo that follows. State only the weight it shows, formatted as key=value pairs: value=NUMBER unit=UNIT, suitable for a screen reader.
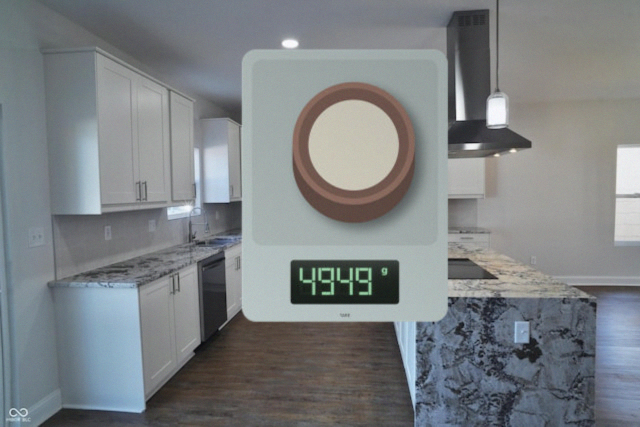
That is value=4949 unit=g
